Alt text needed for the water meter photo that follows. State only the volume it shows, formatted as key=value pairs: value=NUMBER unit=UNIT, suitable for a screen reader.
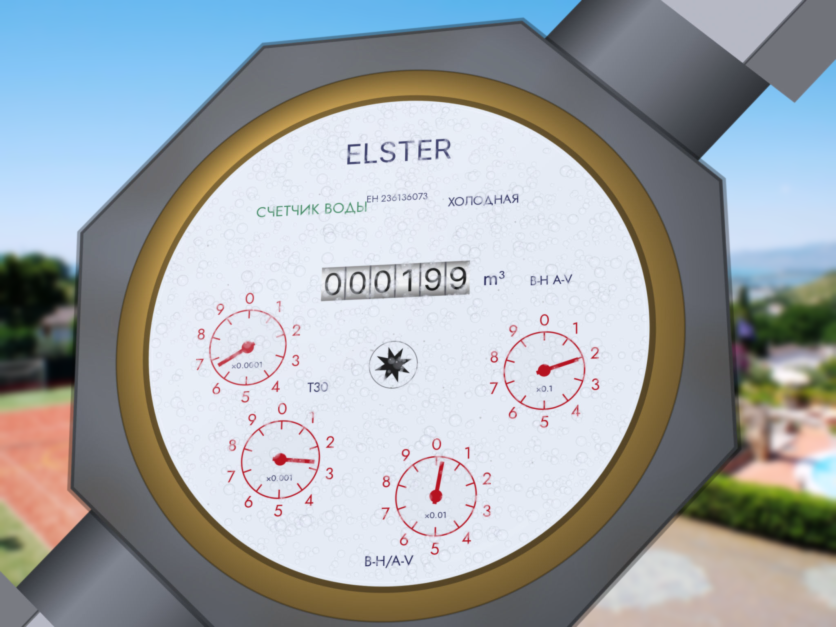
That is value=199.2026 unit=m³
